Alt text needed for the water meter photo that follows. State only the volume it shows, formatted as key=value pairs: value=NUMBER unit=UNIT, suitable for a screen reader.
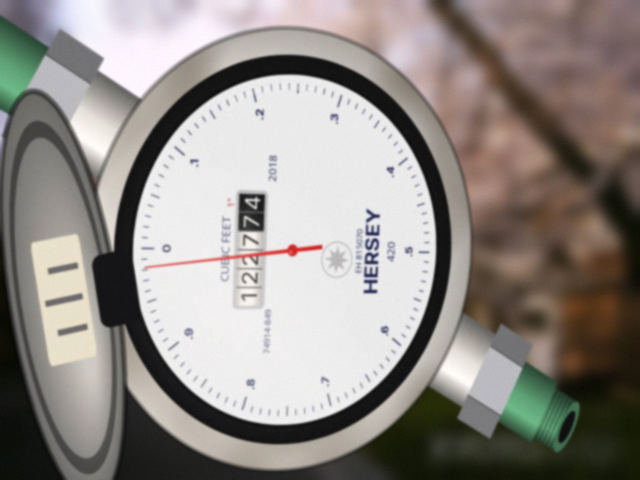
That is value=122773.98 unit=ft³
